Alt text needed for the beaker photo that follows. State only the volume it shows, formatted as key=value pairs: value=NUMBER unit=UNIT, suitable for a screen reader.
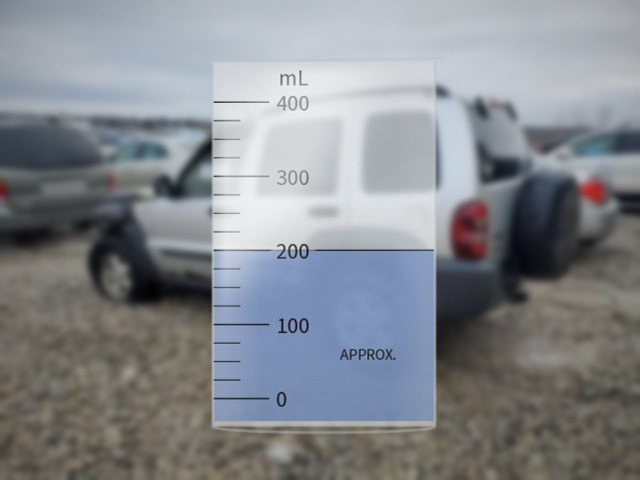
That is value=200 unit=mL
